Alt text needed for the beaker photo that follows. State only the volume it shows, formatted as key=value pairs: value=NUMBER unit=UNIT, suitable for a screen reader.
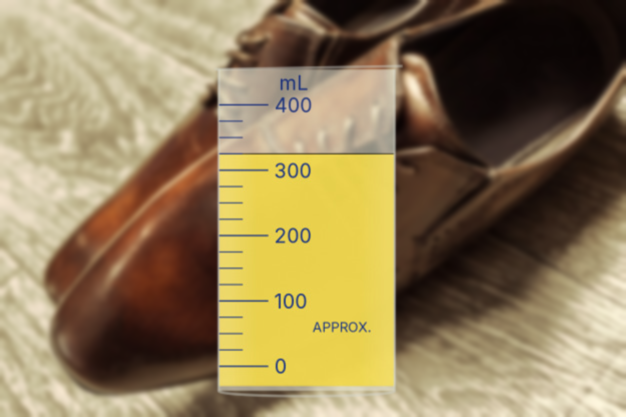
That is value=325 unit=mL
